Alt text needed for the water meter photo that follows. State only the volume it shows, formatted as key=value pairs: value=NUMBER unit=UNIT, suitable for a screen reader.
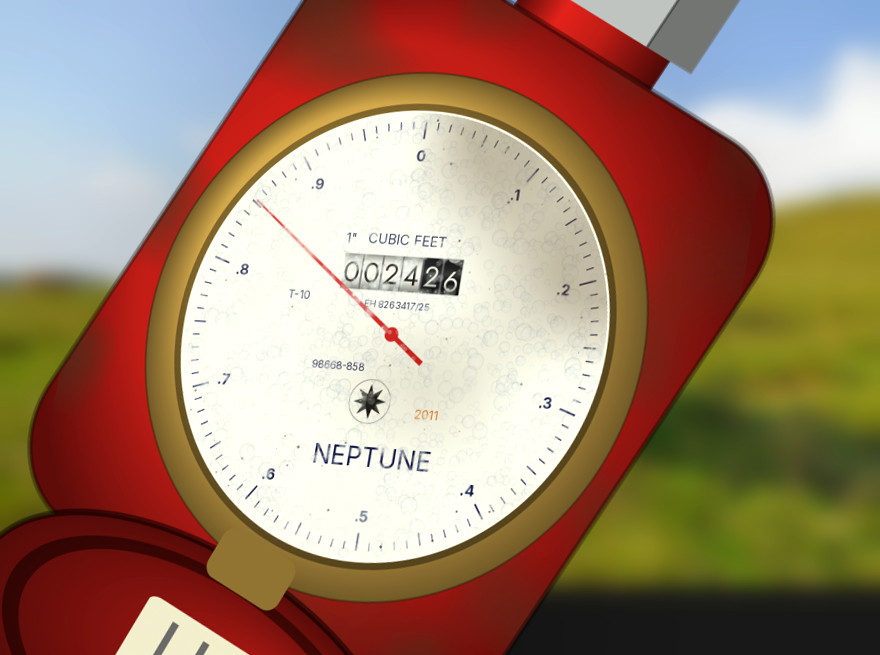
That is value=2425.85 unit=ft³
